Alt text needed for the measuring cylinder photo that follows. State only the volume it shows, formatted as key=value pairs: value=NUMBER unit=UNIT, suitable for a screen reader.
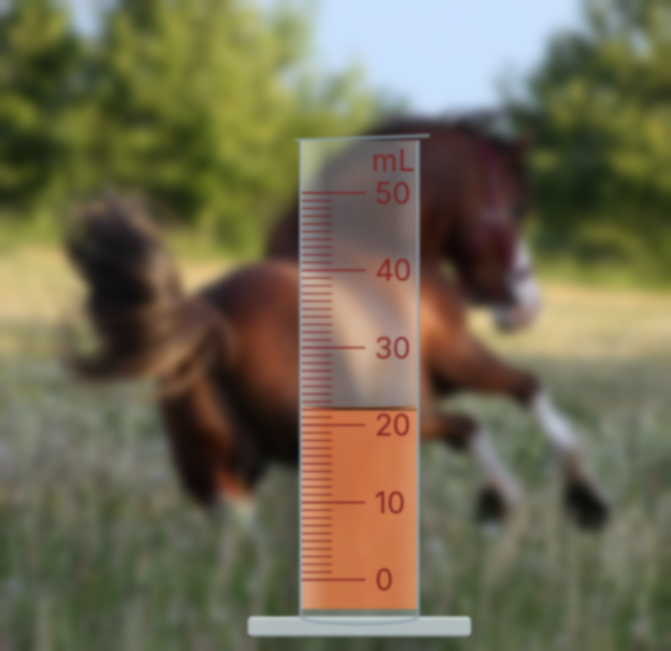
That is value=22 unit=mL
